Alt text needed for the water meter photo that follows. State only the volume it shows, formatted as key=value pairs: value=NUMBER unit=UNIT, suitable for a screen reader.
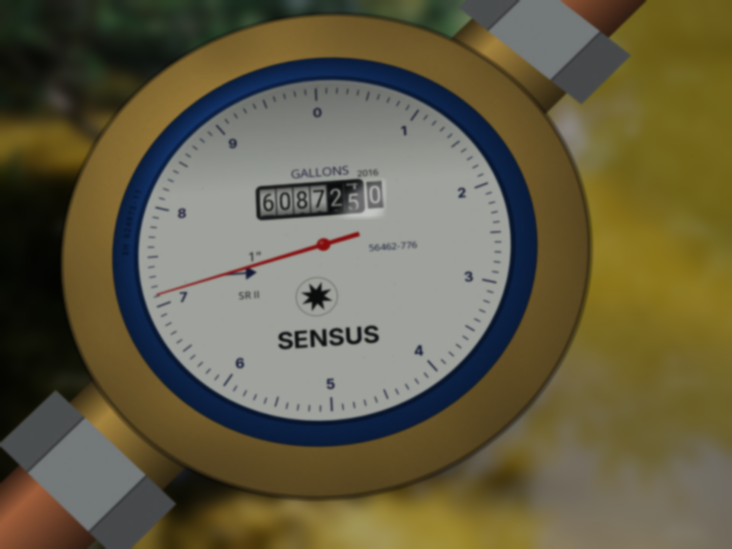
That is value=6087247.1 unit=gal
